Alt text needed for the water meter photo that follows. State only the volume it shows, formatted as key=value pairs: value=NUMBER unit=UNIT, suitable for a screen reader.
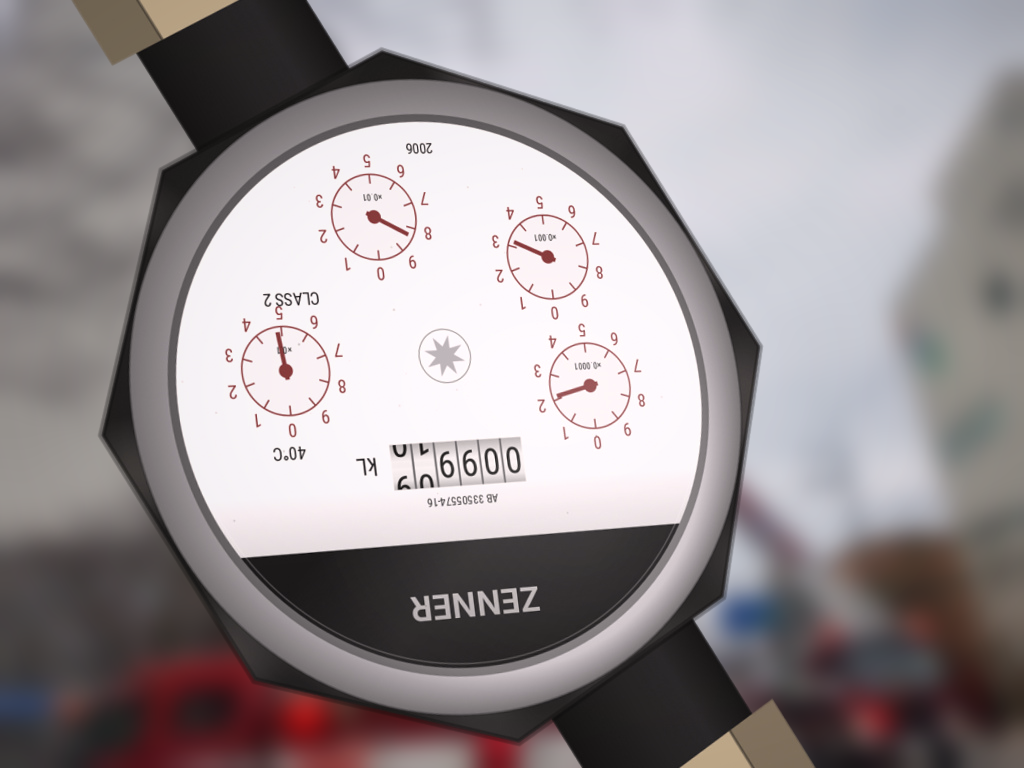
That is value=9909.4832 unit=kL
